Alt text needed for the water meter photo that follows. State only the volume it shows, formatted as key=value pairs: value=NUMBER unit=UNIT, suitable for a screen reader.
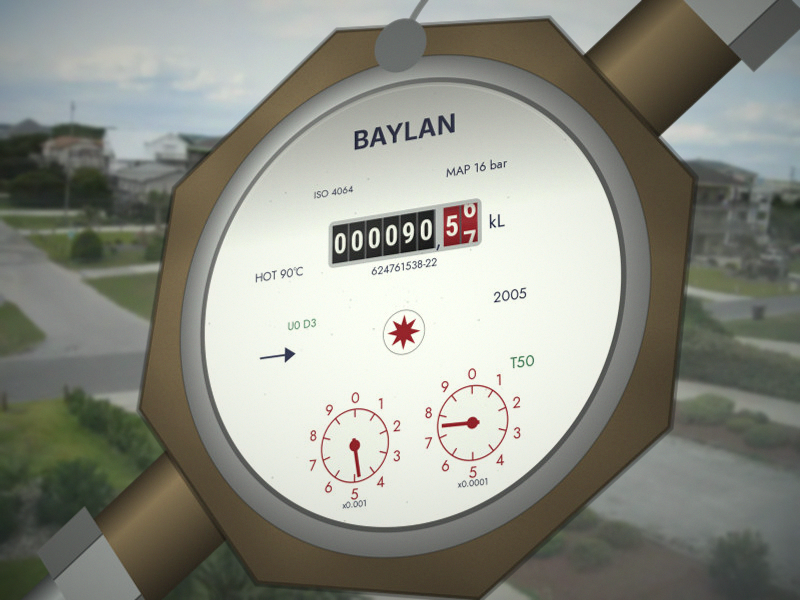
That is value=90.5647 unit=kL
